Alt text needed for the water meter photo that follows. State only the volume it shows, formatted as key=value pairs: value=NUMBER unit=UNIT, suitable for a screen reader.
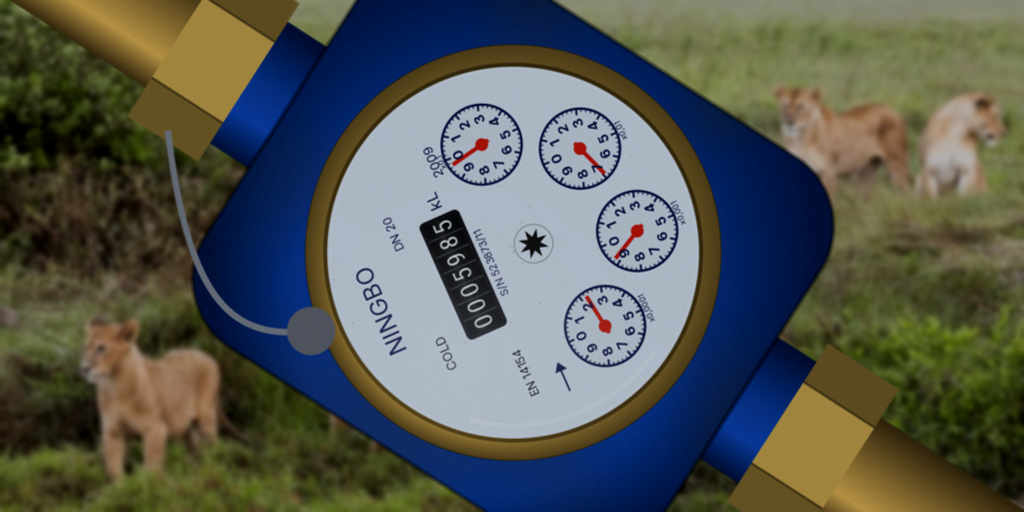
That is value=5984.9692 unit=kL
